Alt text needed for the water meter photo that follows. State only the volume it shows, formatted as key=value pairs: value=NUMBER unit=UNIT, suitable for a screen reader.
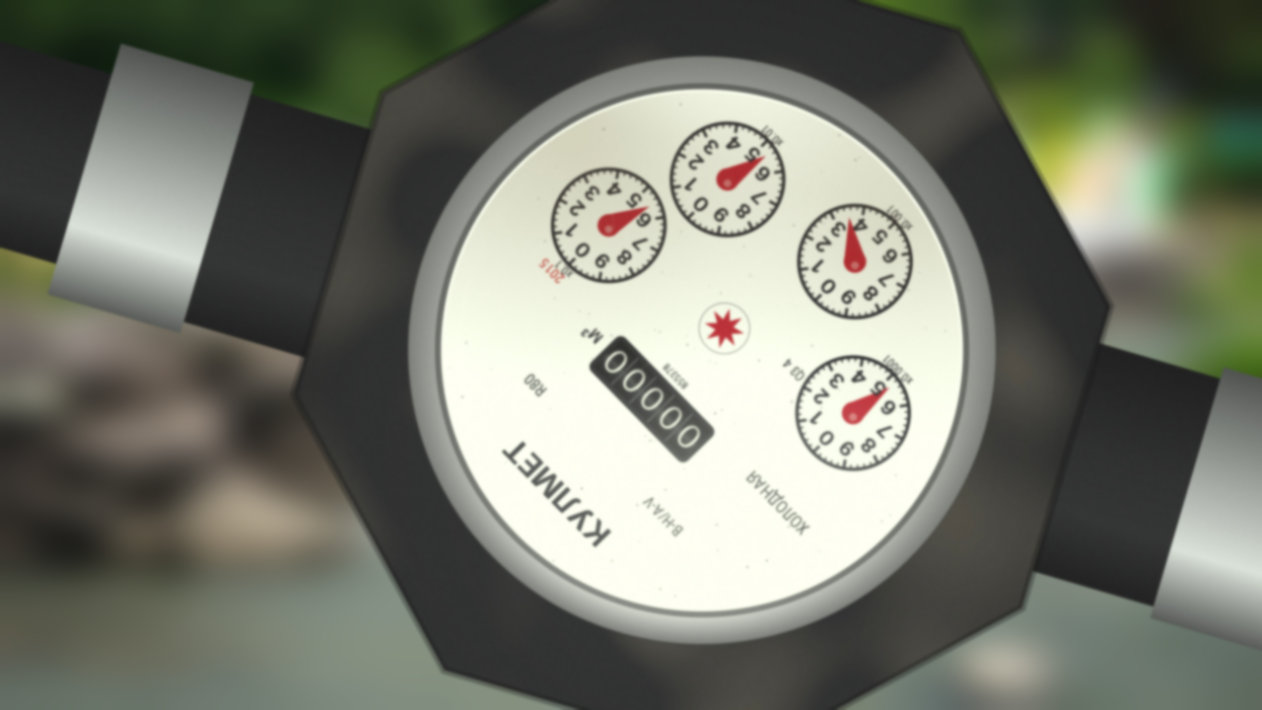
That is value=0.5535 unit=m³
